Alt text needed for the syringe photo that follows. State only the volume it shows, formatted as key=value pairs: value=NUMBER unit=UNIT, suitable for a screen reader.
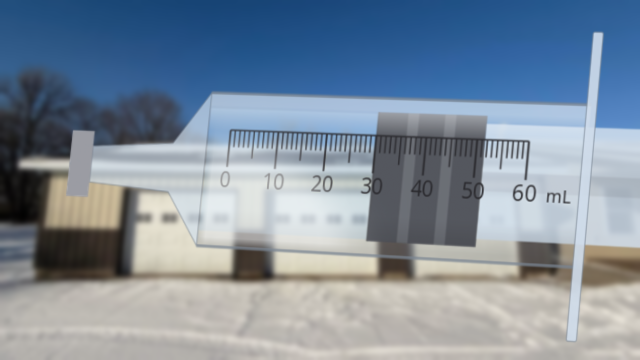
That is value=30 unit=mL
